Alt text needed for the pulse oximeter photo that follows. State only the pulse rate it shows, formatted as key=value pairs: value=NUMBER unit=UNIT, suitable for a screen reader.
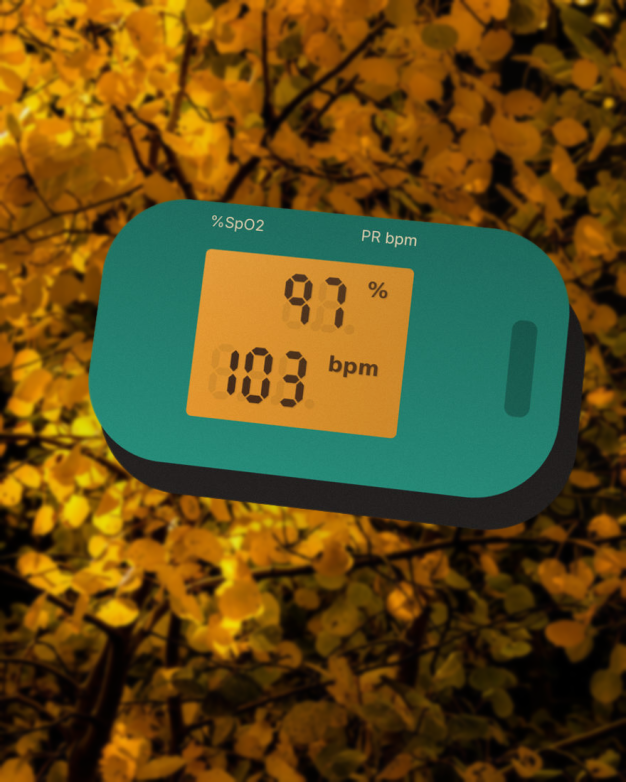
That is value=103 unit=bpm
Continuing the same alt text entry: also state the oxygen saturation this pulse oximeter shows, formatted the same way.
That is value=97 unit=%
